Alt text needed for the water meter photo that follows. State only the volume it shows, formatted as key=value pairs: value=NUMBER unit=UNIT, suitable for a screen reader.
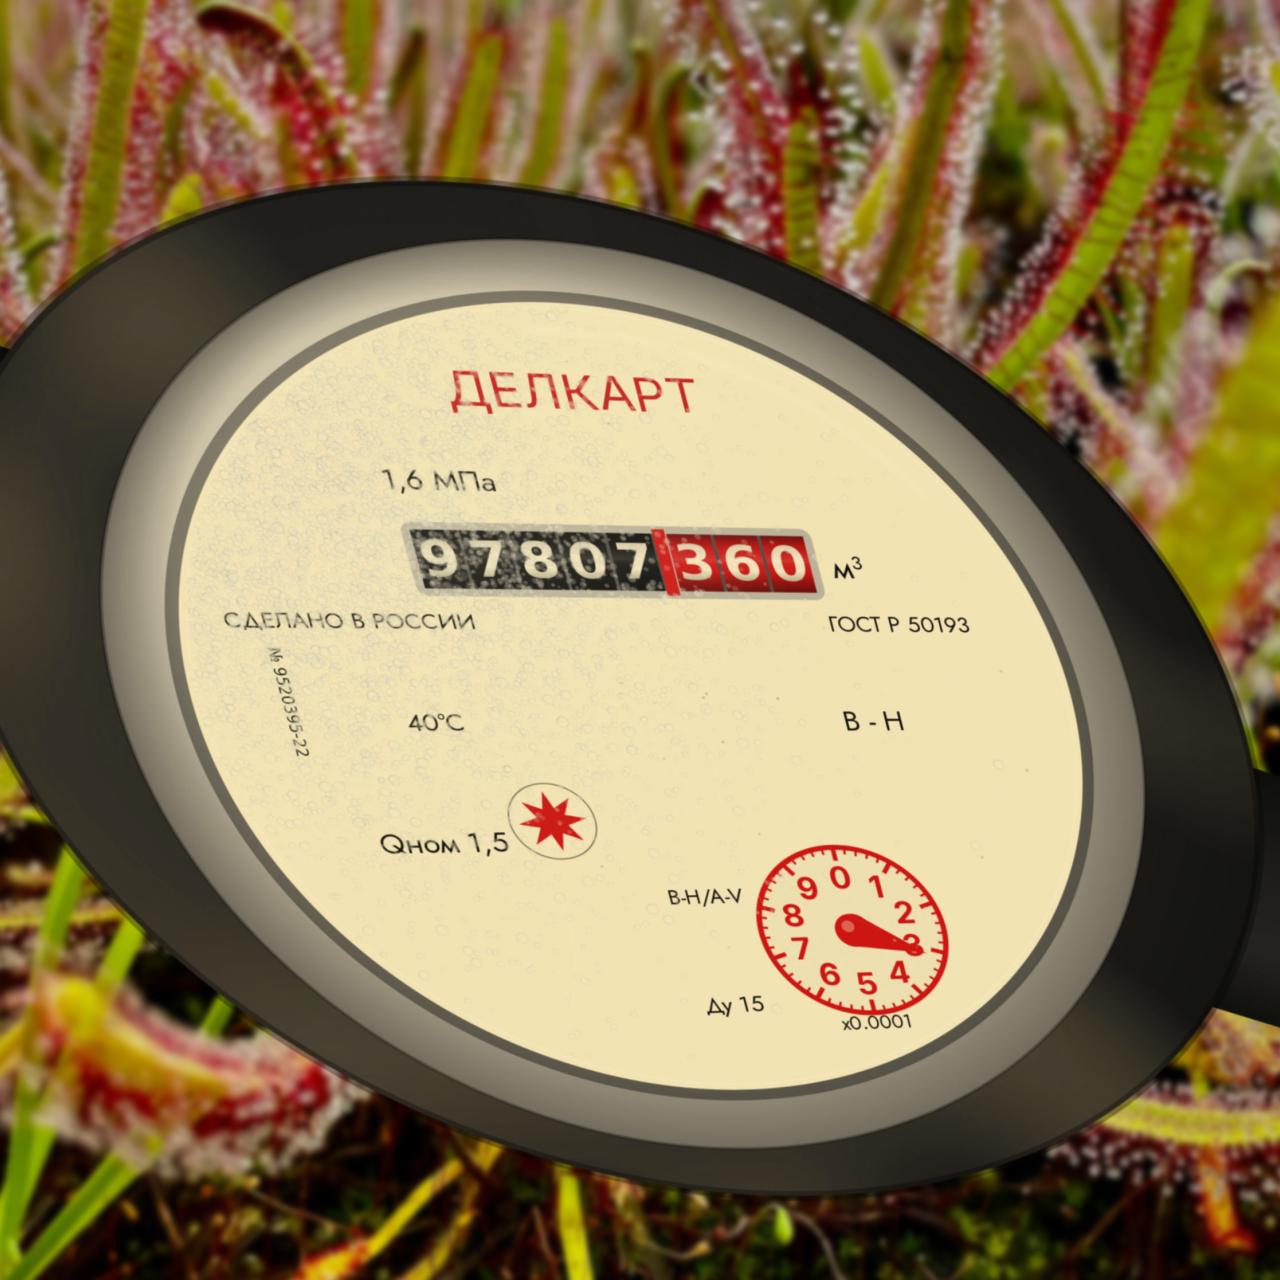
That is value=97807.3603 unit=m³
